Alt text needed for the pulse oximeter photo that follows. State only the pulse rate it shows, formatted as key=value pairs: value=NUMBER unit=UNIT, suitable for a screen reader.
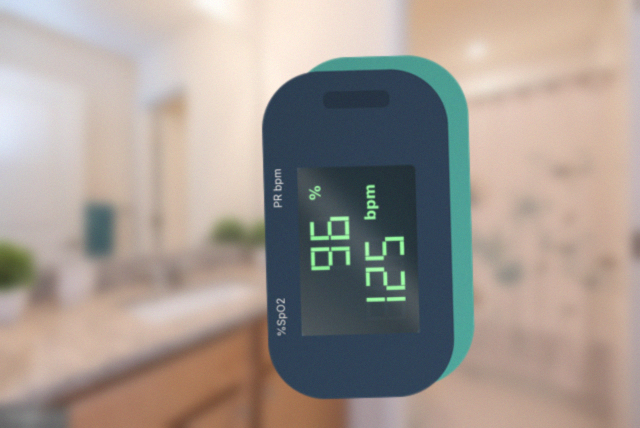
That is value=125 unit=bpm
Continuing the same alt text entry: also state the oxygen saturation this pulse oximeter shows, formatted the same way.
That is value=96 unit=%
